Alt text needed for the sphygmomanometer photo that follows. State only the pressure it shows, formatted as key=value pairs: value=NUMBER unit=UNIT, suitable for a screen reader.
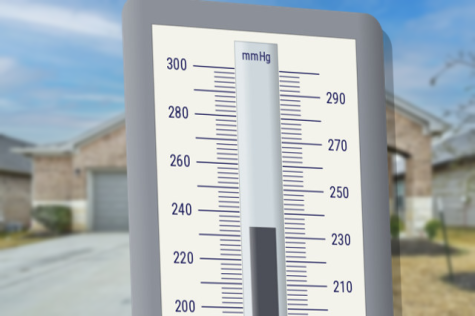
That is value=234 unit=mmHg
